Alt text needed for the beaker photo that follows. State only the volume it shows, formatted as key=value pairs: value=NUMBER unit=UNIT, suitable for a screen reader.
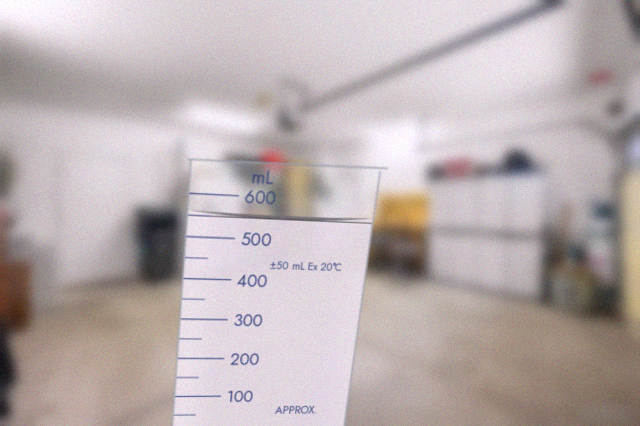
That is value=550 unit=mL
